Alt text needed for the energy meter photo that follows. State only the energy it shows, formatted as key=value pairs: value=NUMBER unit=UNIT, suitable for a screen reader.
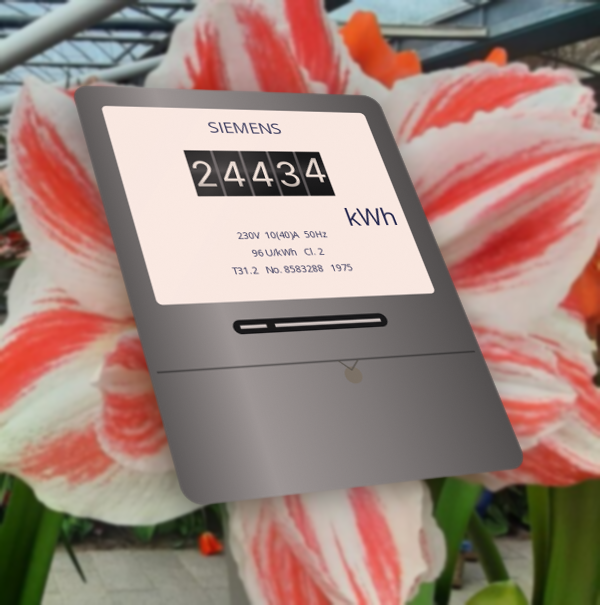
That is value=24434 unit=kWh
